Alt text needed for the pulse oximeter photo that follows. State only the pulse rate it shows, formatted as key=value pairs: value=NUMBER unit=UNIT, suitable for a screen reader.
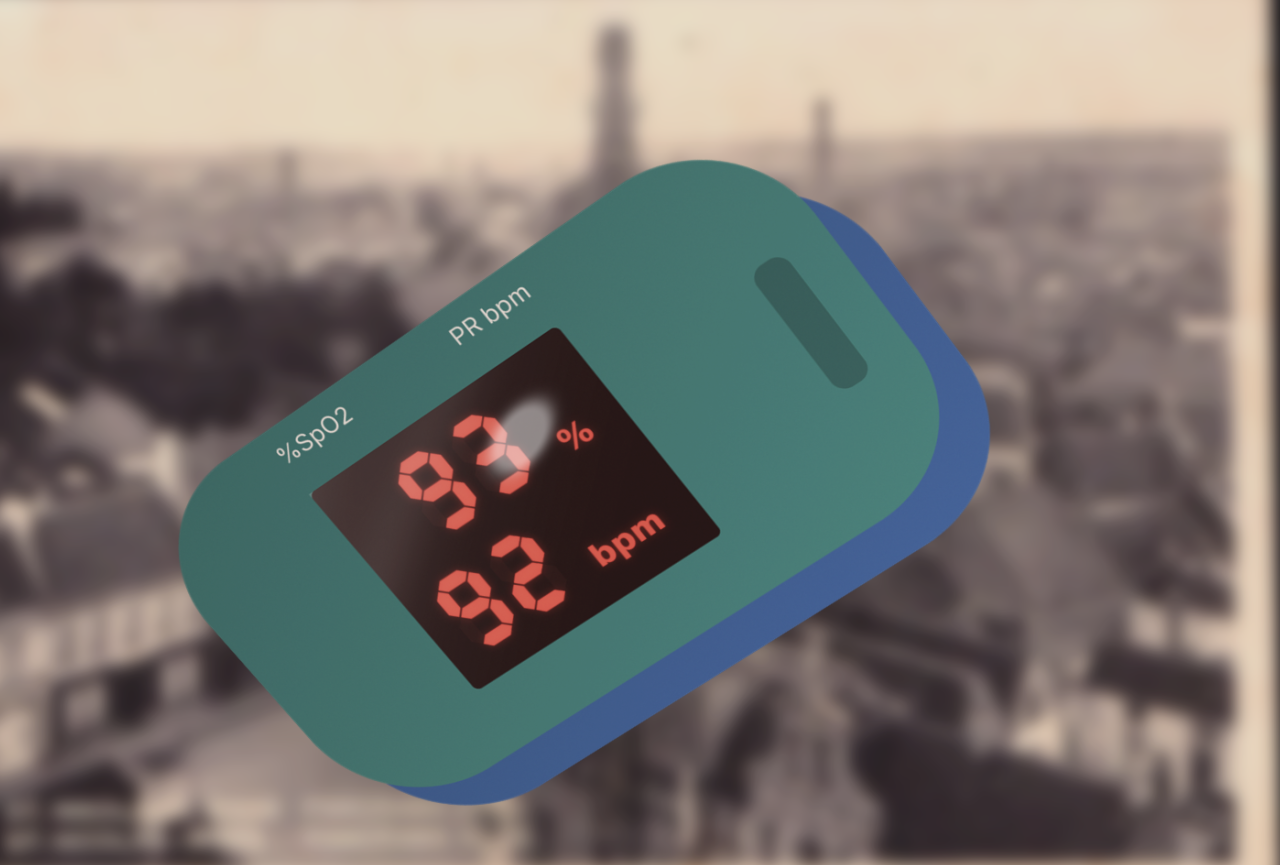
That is value=92 unit=bpm
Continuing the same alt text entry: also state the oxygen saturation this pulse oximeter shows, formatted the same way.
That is value=93 unit=%
